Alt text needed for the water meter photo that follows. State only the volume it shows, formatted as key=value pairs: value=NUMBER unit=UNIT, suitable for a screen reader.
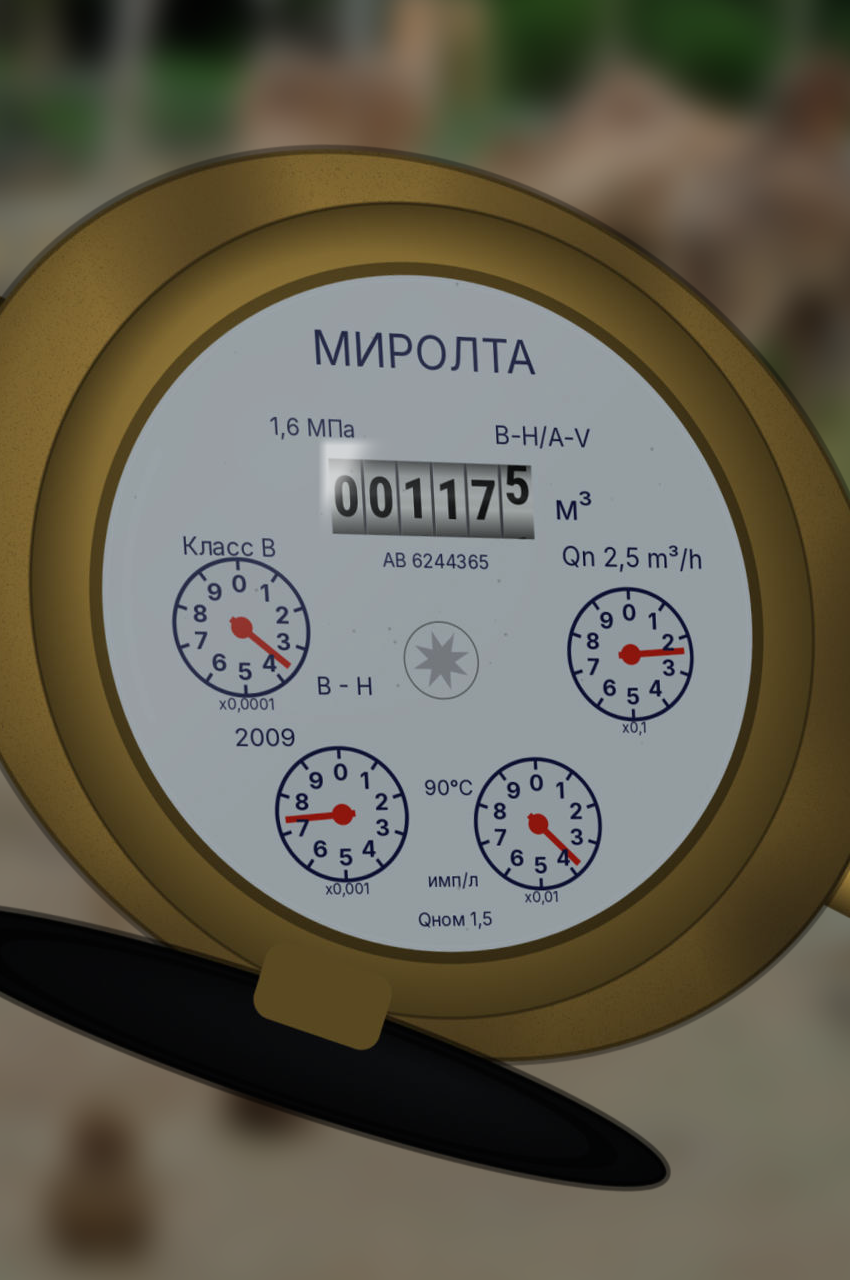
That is value=1175.2373 unit=m³
